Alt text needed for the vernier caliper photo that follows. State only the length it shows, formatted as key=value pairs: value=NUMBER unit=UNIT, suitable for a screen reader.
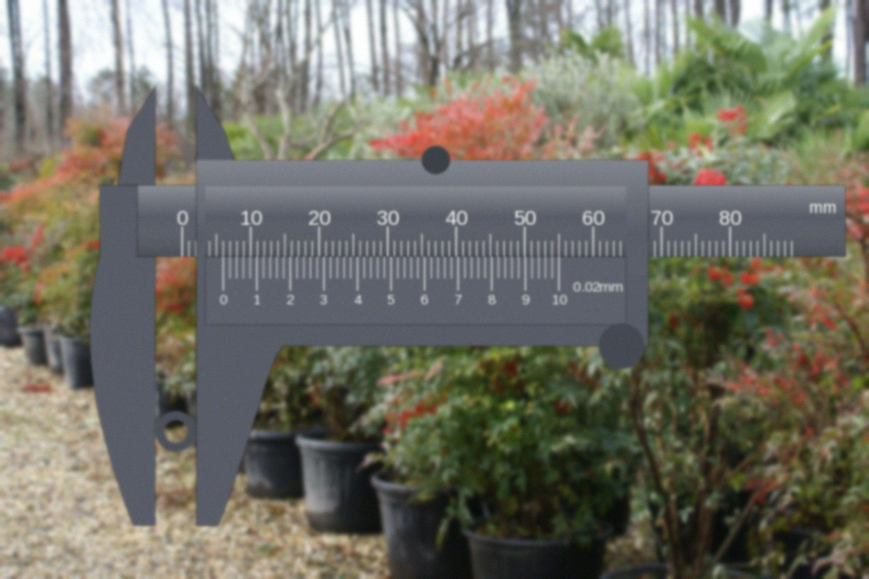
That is value=6.0 unit=mm
